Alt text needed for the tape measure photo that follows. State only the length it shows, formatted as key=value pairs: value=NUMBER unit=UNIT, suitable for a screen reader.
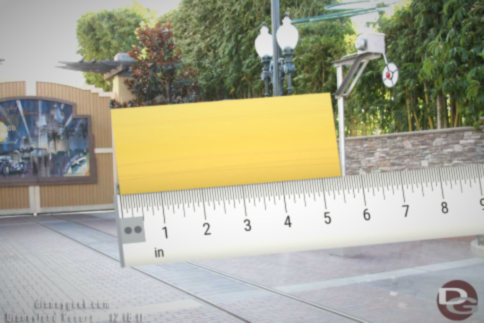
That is value=5.5 unit=in
